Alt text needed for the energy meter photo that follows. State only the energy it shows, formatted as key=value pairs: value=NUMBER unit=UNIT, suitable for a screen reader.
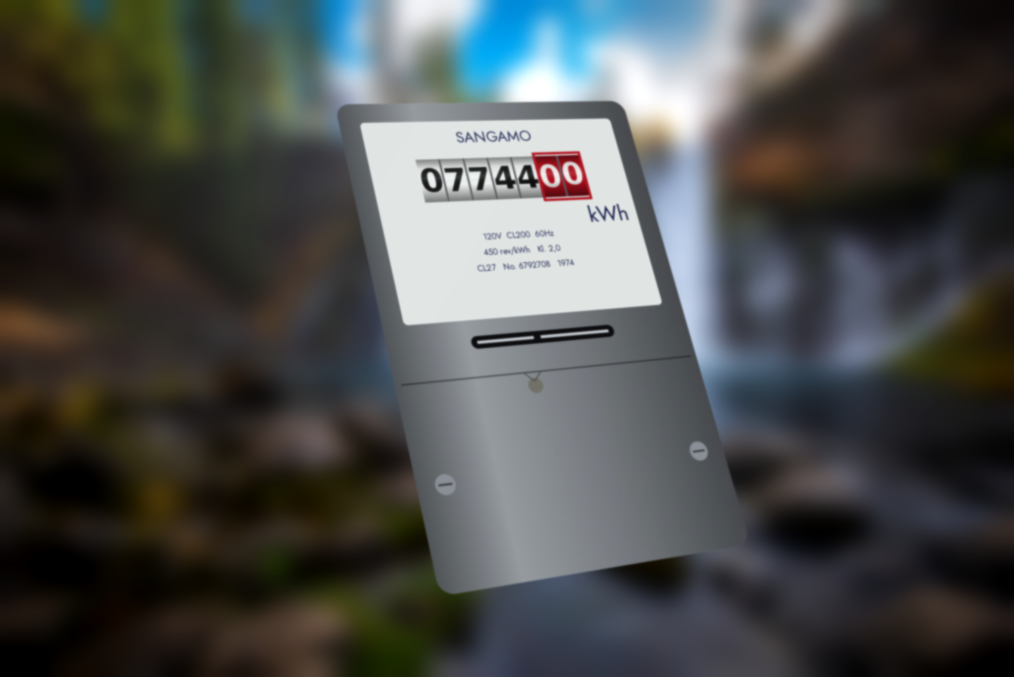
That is value=7744.00 unit=kWh
